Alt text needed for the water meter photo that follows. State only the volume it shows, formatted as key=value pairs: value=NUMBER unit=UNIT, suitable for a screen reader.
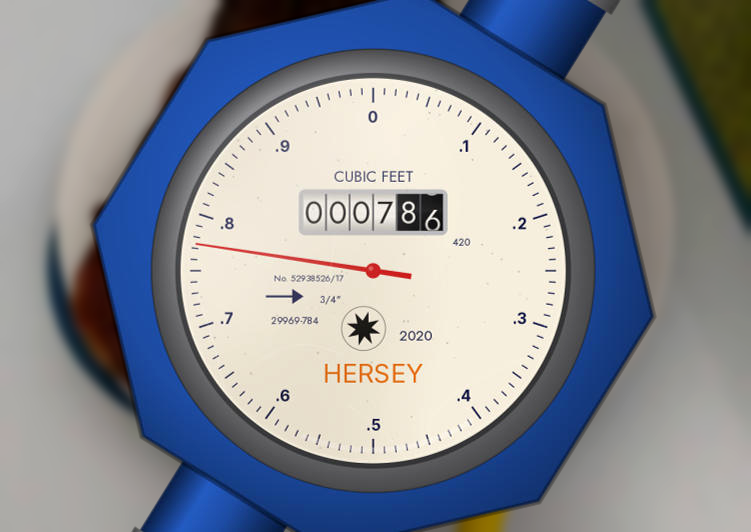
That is value=785.77 unit=ft³
